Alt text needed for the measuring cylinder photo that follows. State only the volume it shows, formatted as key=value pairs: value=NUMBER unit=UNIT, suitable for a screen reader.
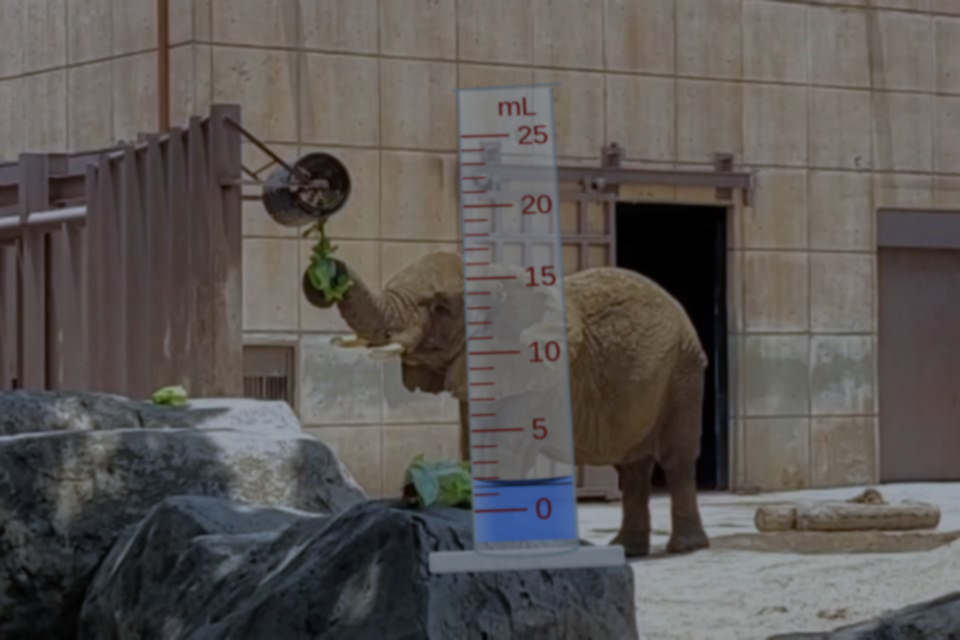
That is value=1.5 unit=mL
